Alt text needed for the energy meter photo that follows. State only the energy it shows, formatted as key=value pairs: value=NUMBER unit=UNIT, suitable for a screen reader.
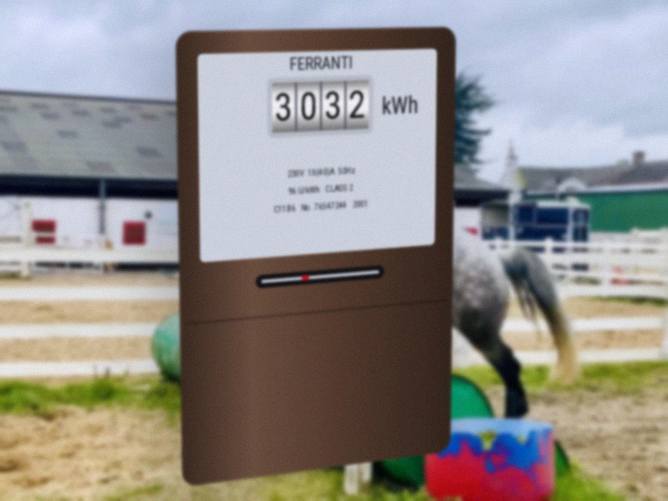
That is value=3032 unit=kWh
